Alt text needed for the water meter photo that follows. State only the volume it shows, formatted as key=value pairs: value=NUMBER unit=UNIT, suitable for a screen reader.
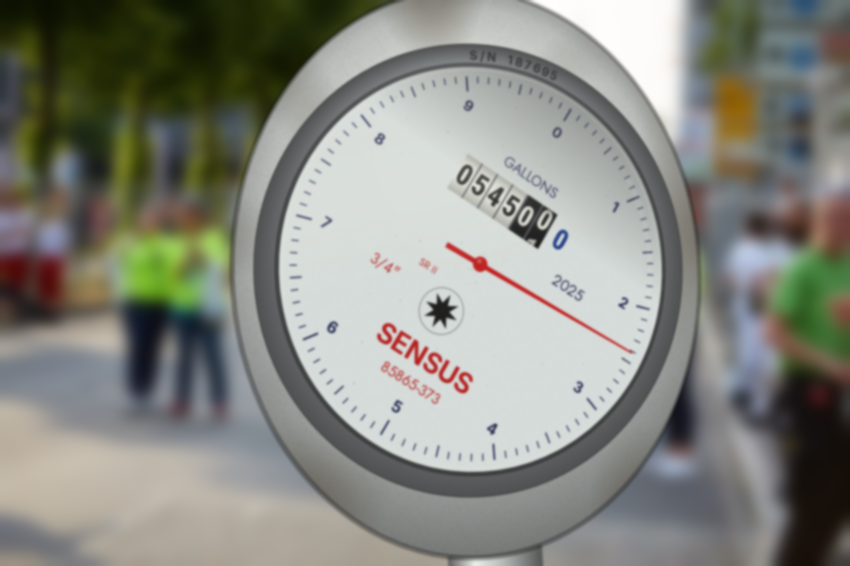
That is value=545002.4 unit=gal
